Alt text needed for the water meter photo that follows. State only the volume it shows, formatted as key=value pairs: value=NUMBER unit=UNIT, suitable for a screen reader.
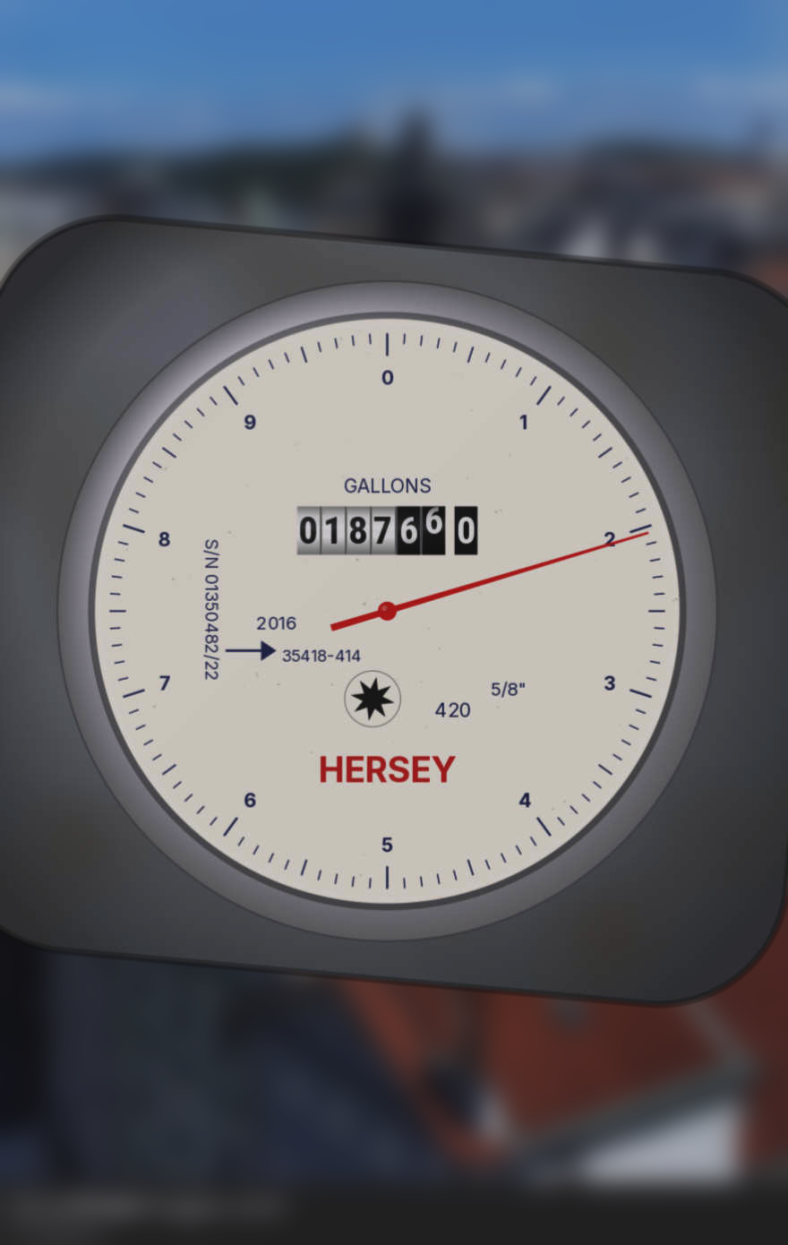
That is value=187662.0 unit=gal
